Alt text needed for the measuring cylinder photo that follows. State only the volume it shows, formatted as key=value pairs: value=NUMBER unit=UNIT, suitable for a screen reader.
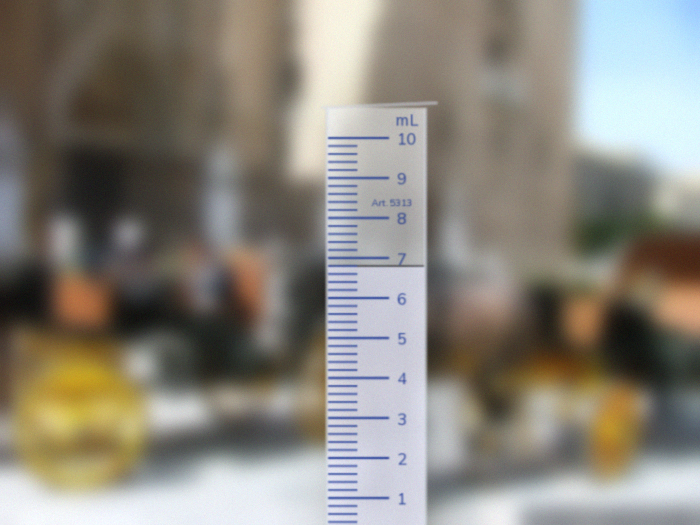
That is value=6.8 unit=mL
